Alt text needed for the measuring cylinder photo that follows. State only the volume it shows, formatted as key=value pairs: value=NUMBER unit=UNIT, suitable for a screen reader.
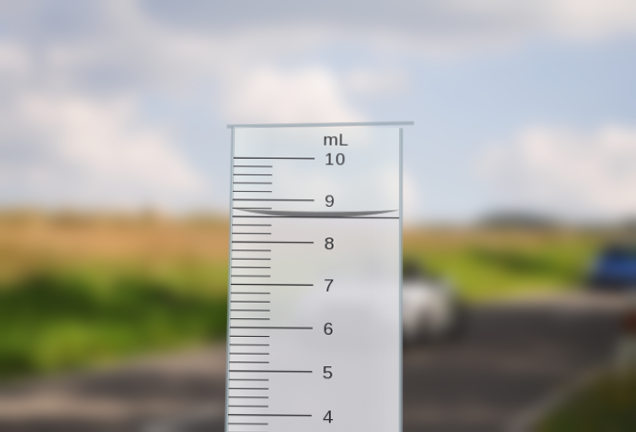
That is value=8.6 unit=mL
